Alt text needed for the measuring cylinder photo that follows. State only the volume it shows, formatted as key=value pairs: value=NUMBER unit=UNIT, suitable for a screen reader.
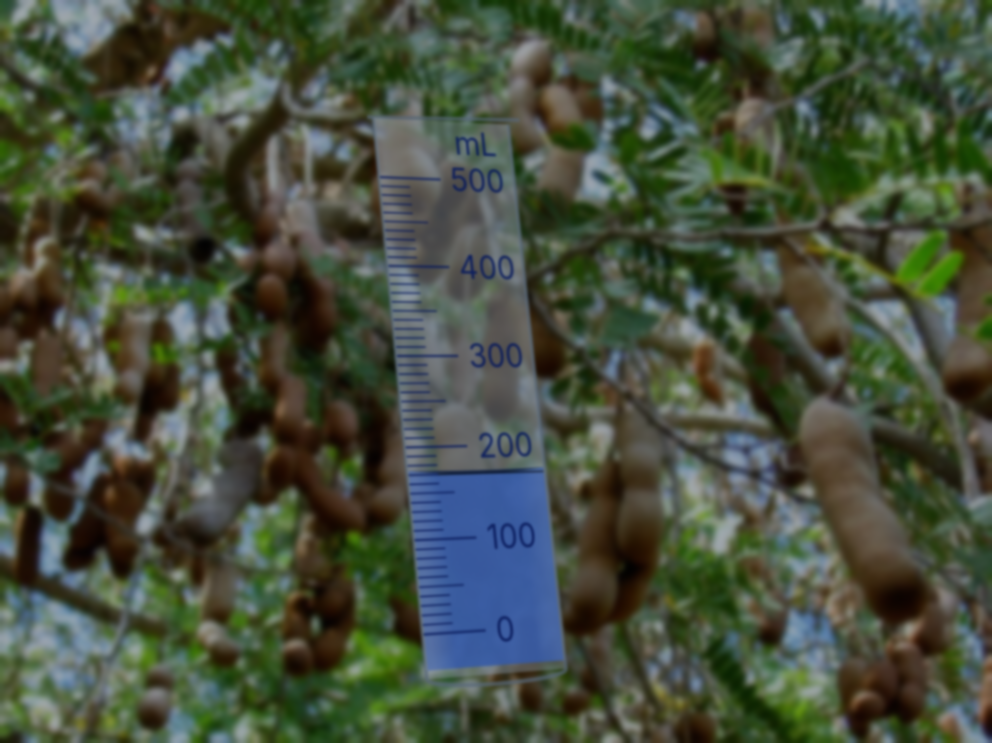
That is value=170 unit=mL
